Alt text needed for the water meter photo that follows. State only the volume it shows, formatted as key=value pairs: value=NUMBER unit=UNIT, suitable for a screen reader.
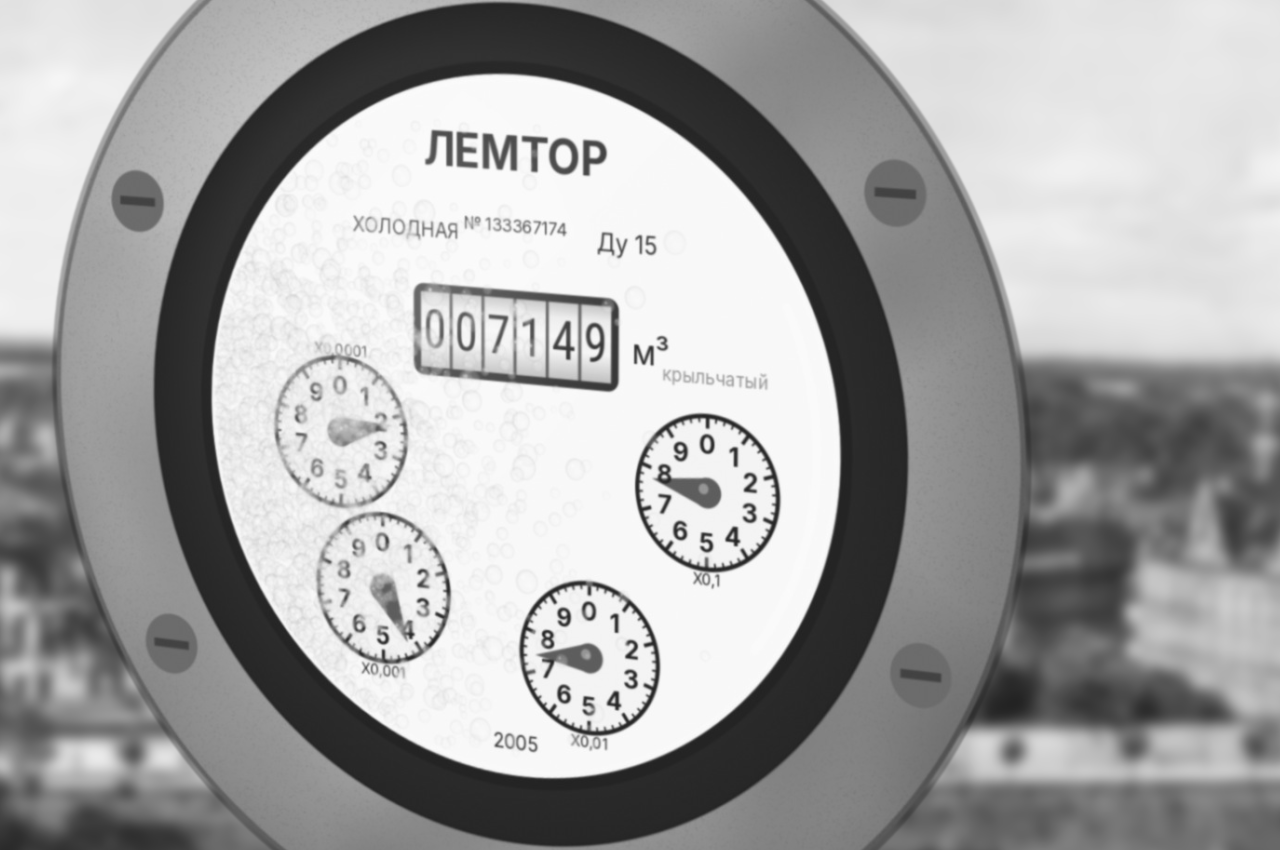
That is value=7149.7742 unit=m³
